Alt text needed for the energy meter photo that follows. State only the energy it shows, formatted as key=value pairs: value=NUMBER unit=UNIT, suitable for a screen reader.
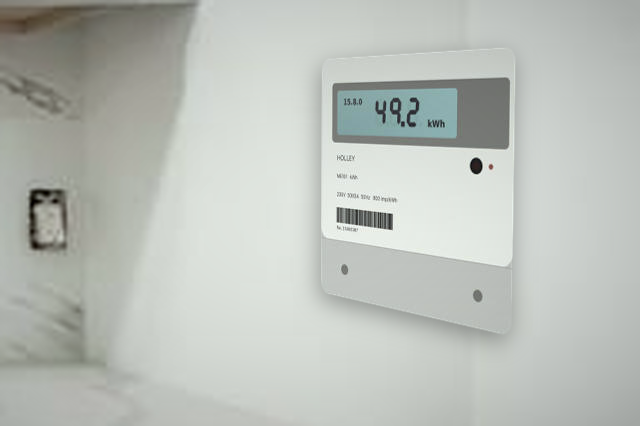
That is value=49.2 unit=kWh
